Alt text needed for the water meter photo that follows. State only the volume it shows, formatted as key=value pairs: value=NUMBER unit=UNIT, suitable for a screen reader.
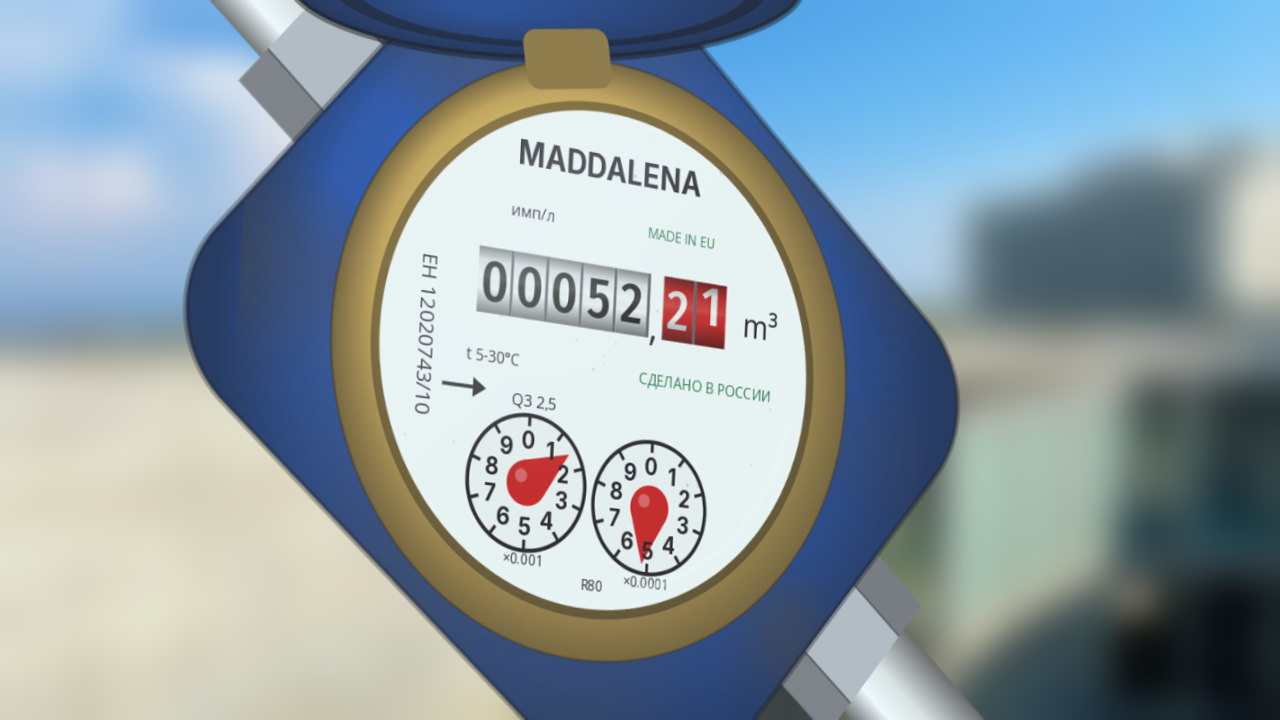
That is value=52.2115 unit=m³
